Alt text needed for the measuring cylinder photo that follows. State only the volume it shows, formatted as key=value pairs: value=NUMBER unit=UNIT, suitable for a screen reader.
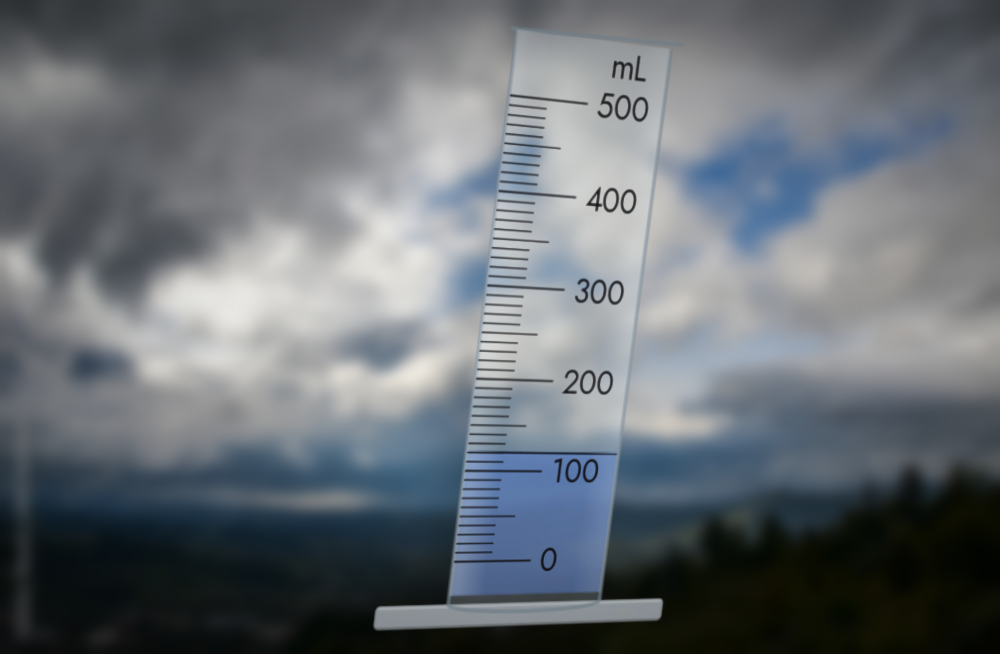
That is value=120 unit=mL
